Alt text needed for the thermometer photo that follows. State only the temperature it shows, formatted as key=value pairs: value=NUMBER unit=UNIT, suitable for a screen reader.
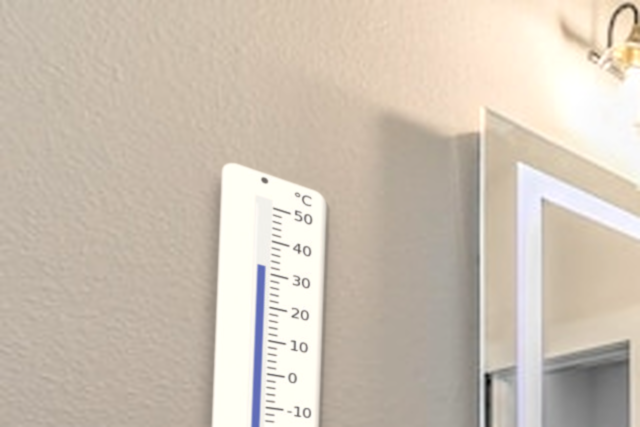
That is value=32 unit=°C
